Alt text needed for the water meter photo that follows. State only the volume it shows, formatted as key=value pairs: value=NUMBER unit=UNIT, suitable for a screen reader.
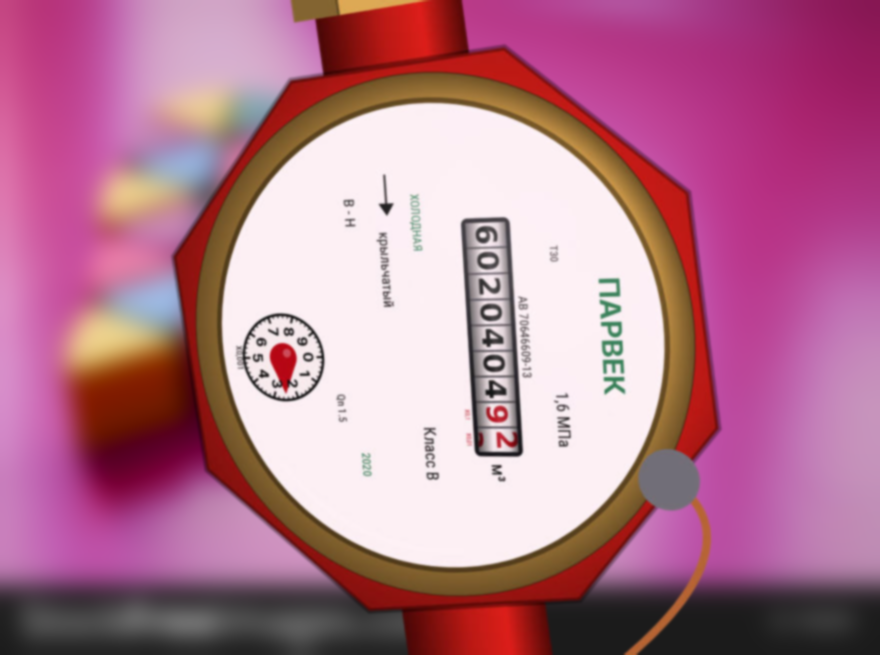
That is value=6020404.922 unit=m³
